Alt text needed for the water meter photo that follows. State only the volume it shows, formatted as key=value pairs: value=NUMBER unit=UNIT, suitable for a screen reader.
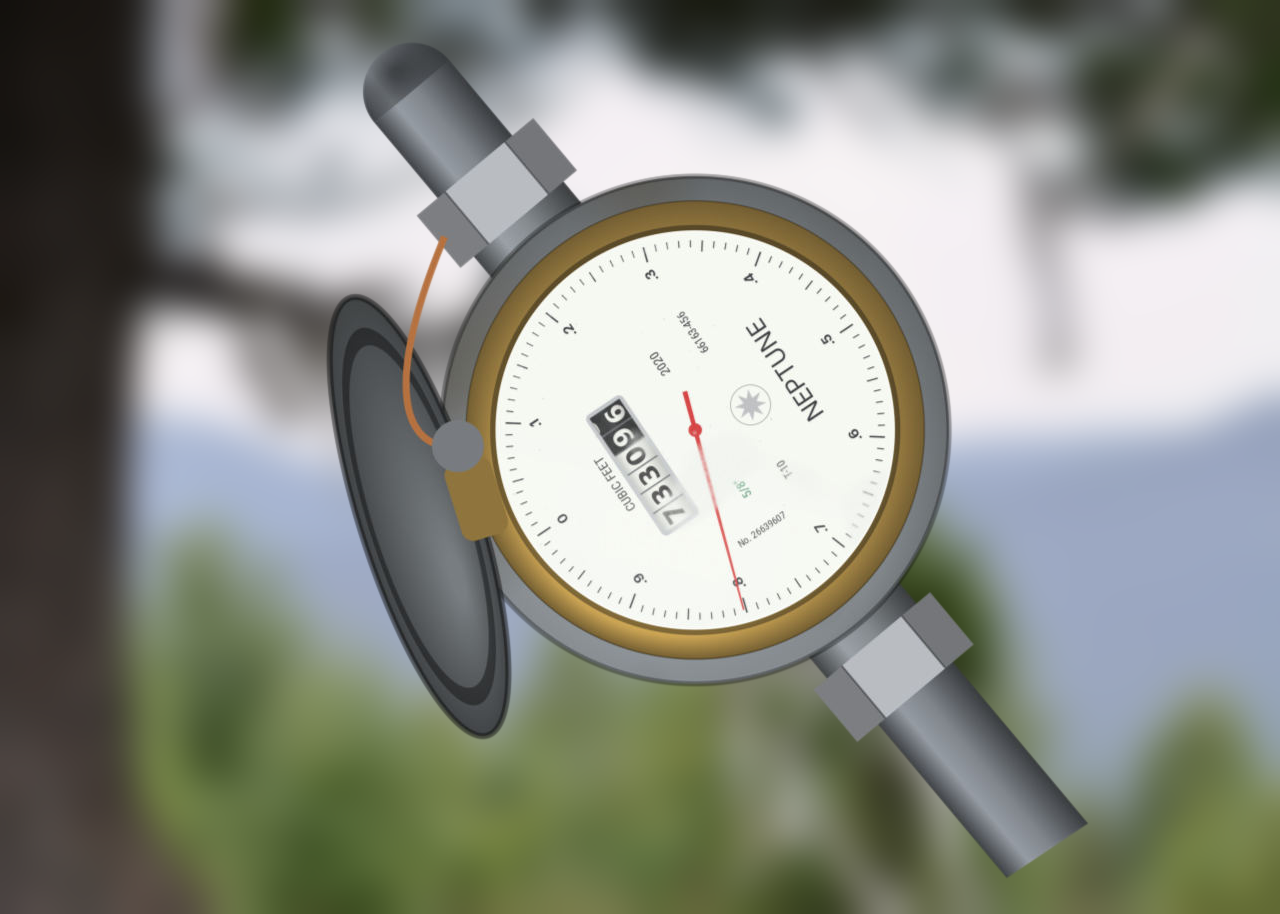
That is value=733095.80 unit=ft³
